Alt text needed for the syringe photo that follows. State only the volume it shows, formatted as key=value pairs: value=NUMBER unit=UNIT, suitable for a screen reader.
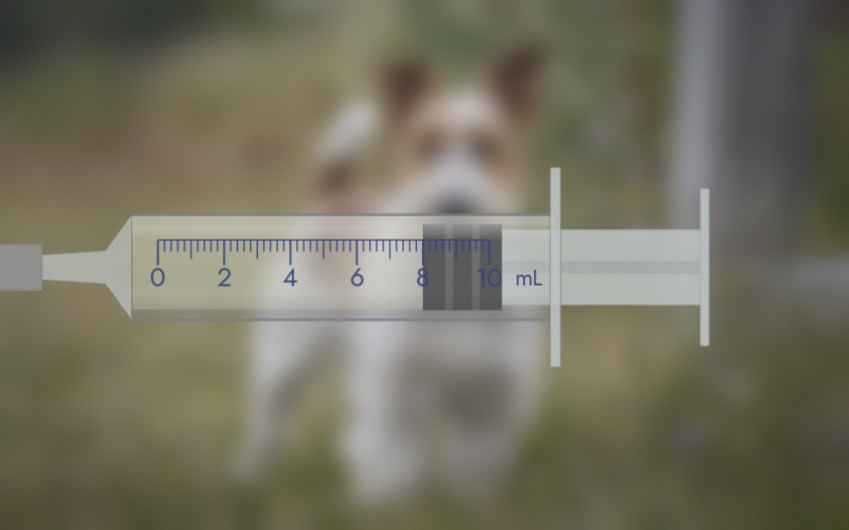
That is value=8 unit=mL
